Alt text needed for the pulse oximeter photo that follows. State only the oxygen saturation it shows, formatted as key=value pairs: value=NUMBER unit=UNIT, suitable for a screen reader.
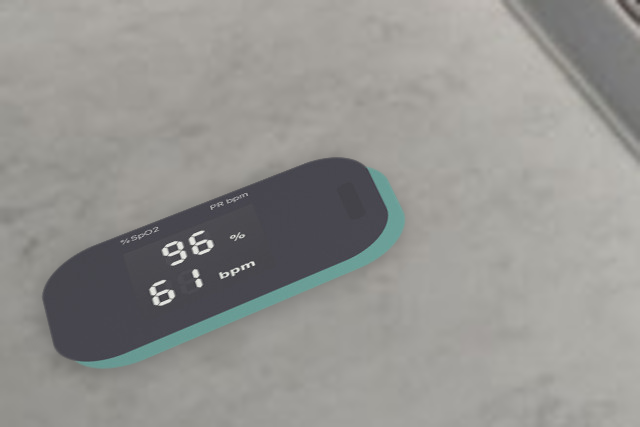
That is value=96 unit=%
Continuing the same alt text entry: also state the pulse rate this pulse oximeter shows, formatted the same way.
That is value=61 unit=bpm
